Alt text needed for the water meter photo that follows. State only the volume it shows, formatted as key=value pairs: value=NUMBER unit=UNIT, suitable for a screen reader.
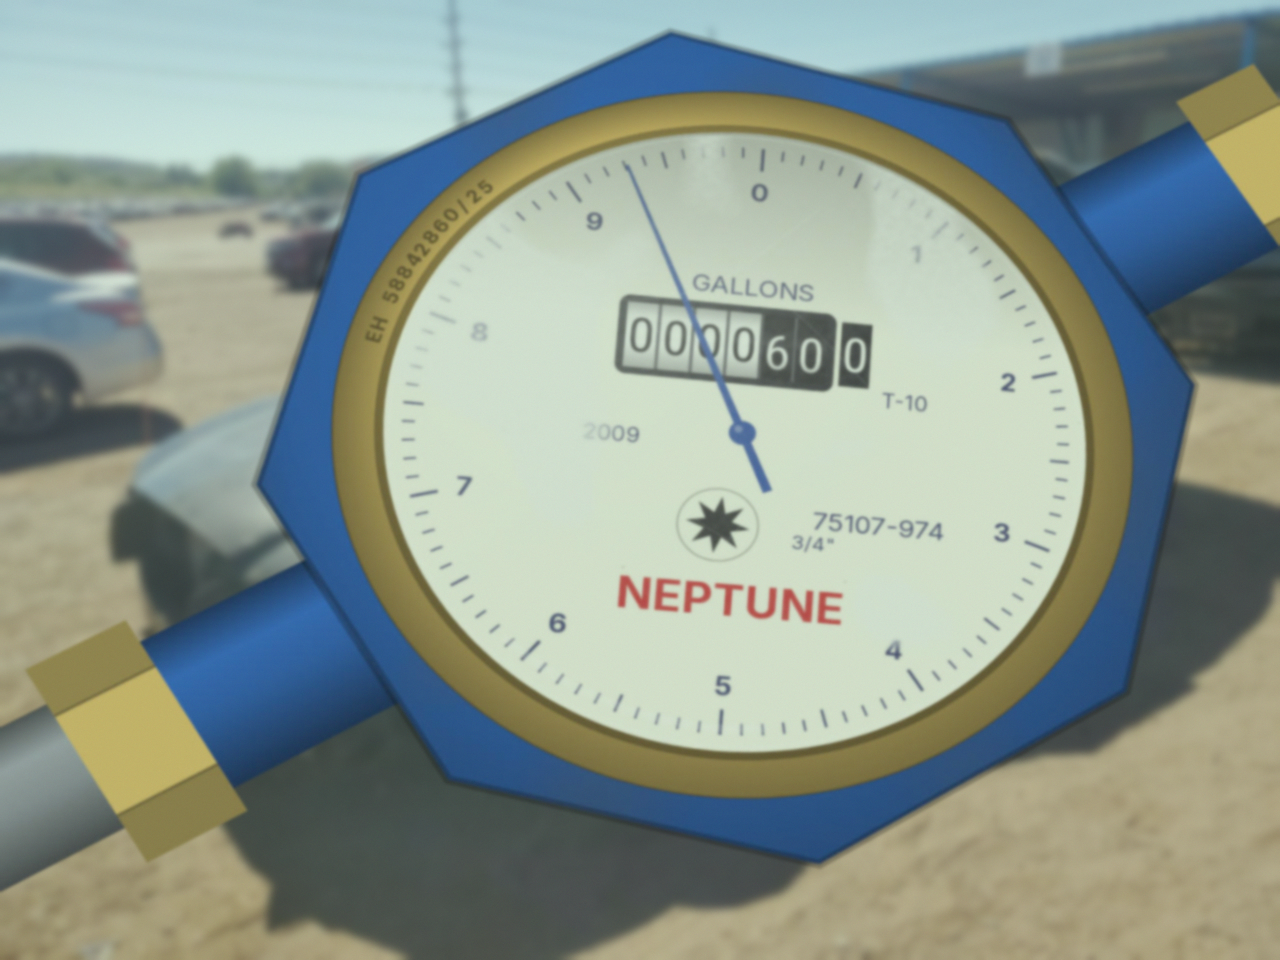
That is value=599.3 unit=gal
